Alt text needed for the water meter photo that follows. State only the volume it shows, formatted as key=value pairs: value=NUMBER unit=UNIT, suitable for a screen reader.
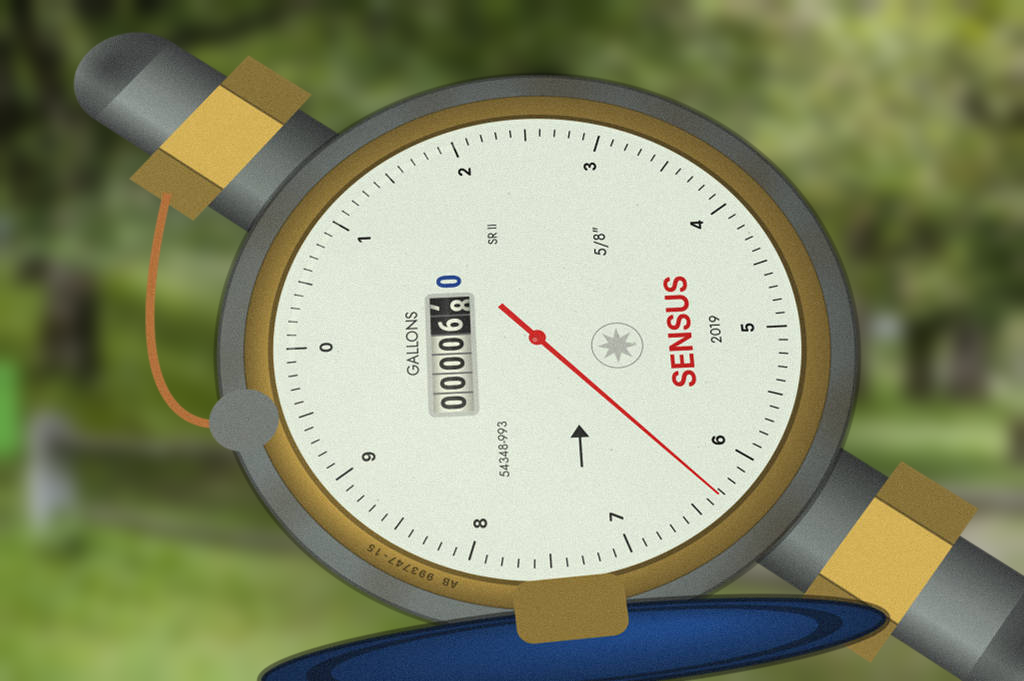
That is value=676.3 unit=gal
